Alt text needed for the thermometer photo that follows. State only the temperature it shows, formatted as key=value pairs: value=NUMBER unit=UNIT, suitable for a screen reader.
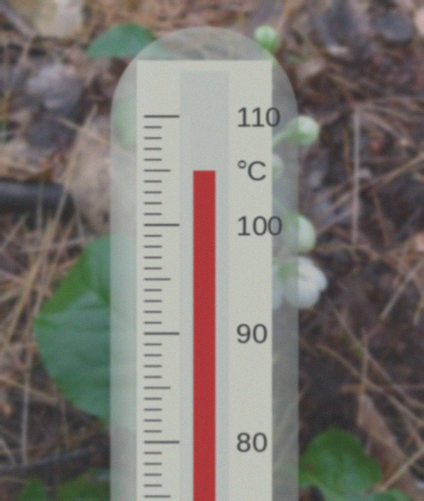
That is value=105 unit=°C
